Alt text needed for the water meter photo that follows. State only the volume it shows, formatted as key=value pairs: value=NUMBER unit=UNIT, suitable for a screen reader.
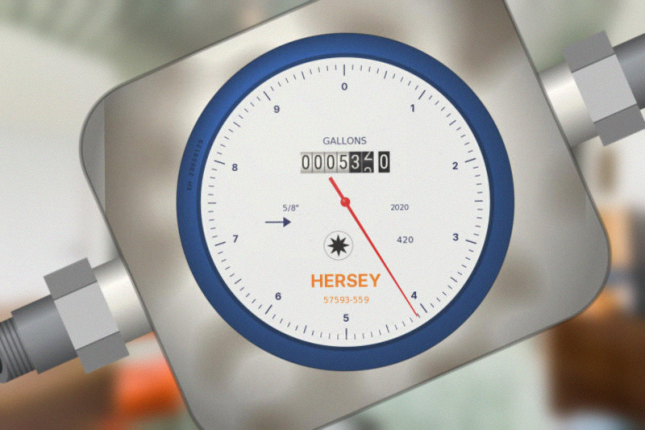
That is value=5324.1 unit=gal
